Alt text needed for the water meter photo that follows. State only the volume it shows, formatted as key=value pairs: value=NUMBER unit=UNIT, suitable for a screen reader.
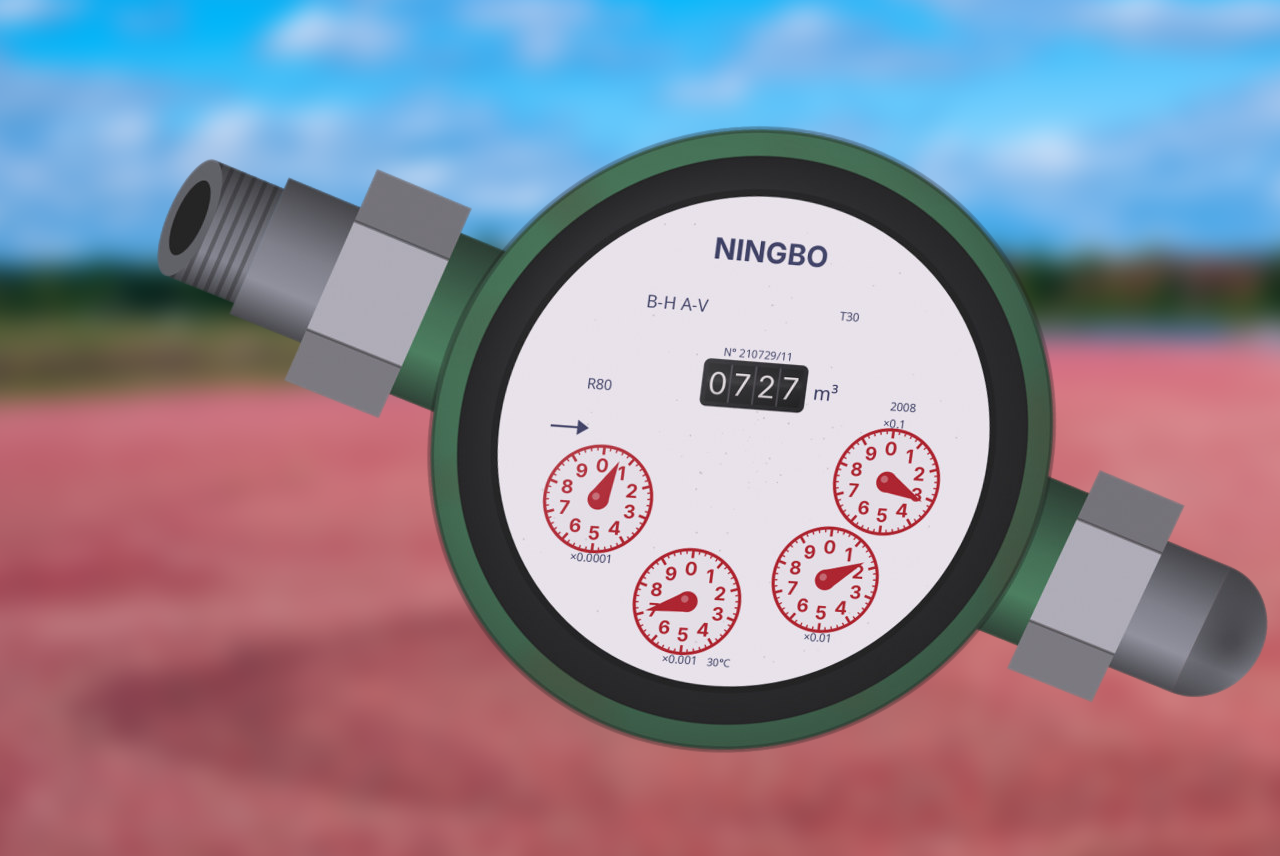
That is value=727.3170 unit=m³
